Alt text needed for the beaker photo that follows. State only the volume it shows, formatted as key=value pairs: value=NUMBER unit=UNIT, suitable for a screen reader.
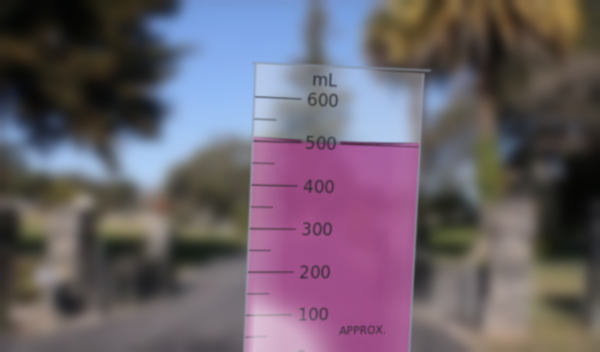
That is value=500 unit=mL
